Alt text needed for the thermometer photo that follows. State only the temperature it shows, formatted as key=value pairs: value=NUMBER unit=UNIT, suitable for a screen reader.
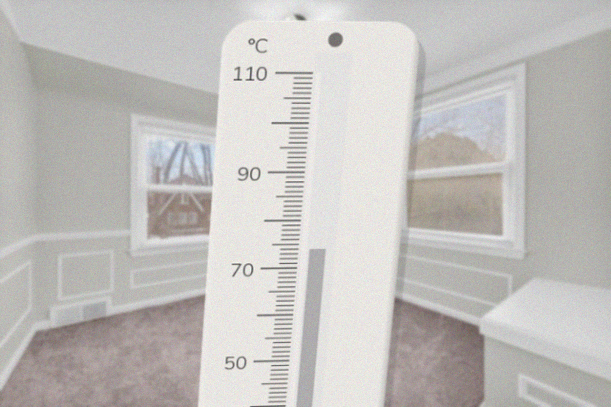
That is value=74 unit=°C
